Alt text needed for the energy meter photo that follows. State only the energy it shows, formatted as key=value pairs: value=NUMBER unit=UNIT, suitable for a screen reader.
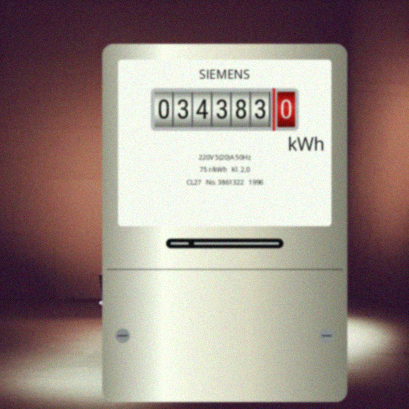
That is value=34383.0 unit=kWh
